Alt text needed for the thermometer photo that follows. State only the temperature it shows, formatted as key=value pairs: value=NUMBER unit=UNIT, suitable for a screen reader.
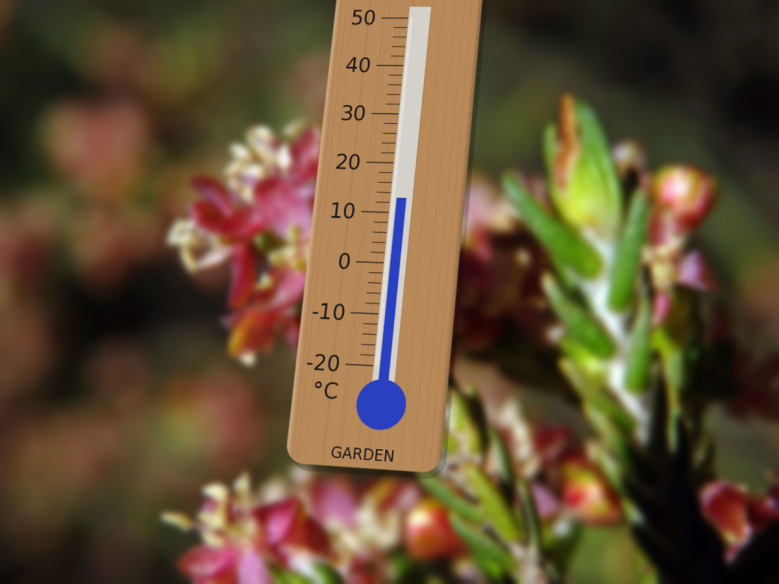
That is value=13 unit=°C
